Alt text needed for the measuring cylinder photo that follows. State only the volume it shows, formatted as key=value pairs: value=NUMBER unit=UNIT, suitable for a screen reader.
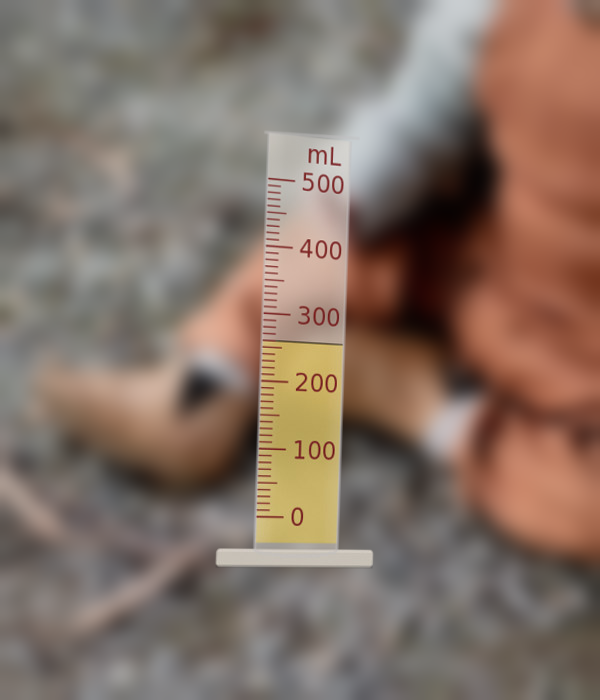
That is value=260 unit=mL
